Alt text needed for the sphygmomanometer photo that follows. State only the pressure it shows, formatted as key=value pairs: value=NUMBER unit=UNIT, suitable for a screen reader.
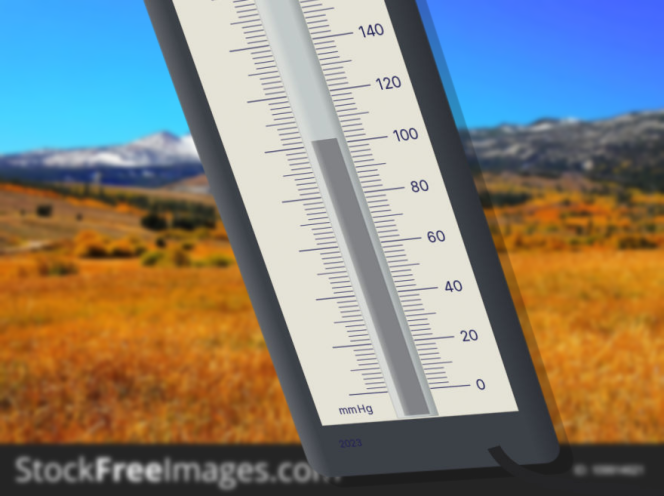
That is value=102 unit=mmHg
